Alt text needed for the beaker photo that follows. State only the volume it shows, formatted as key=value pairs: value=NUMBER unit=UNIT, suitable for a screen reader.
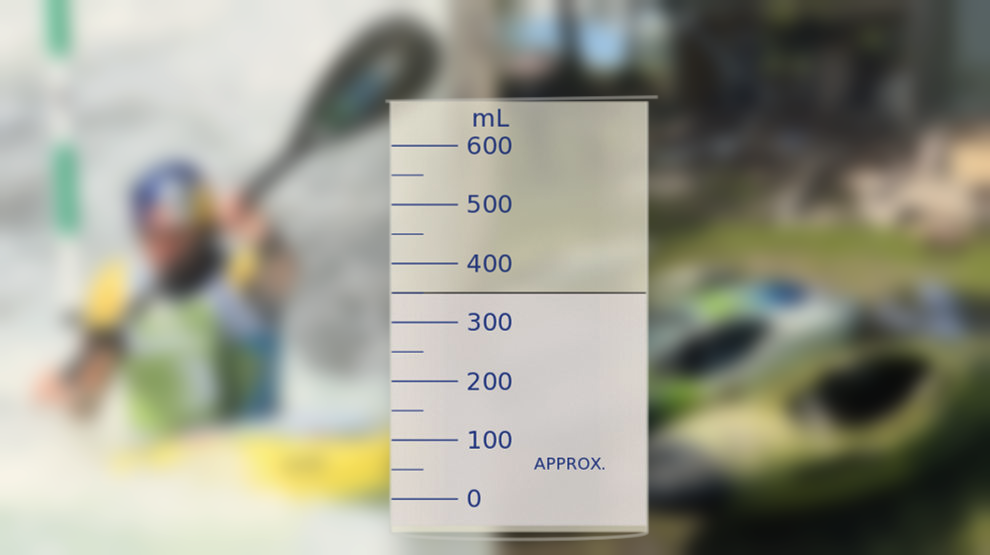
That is value=350 unit=mL
